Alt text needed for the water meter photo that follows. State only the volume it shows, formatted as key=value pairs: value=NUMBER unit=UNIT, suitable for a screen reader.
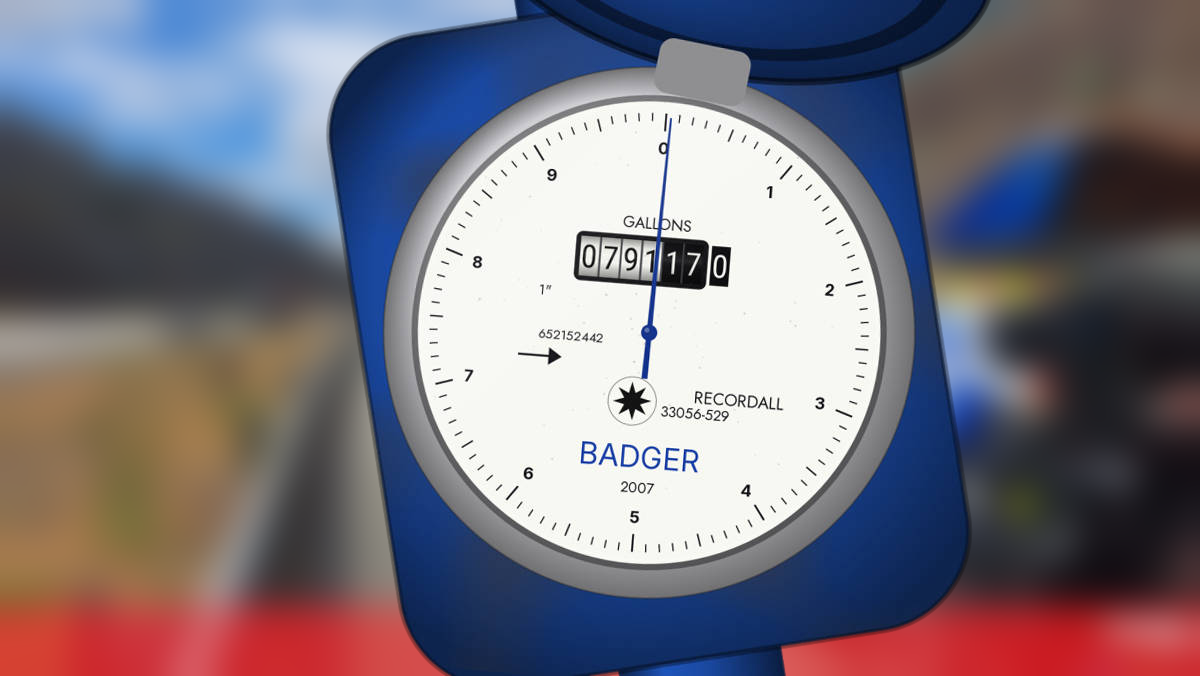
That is value=791170.0 unit=gal
